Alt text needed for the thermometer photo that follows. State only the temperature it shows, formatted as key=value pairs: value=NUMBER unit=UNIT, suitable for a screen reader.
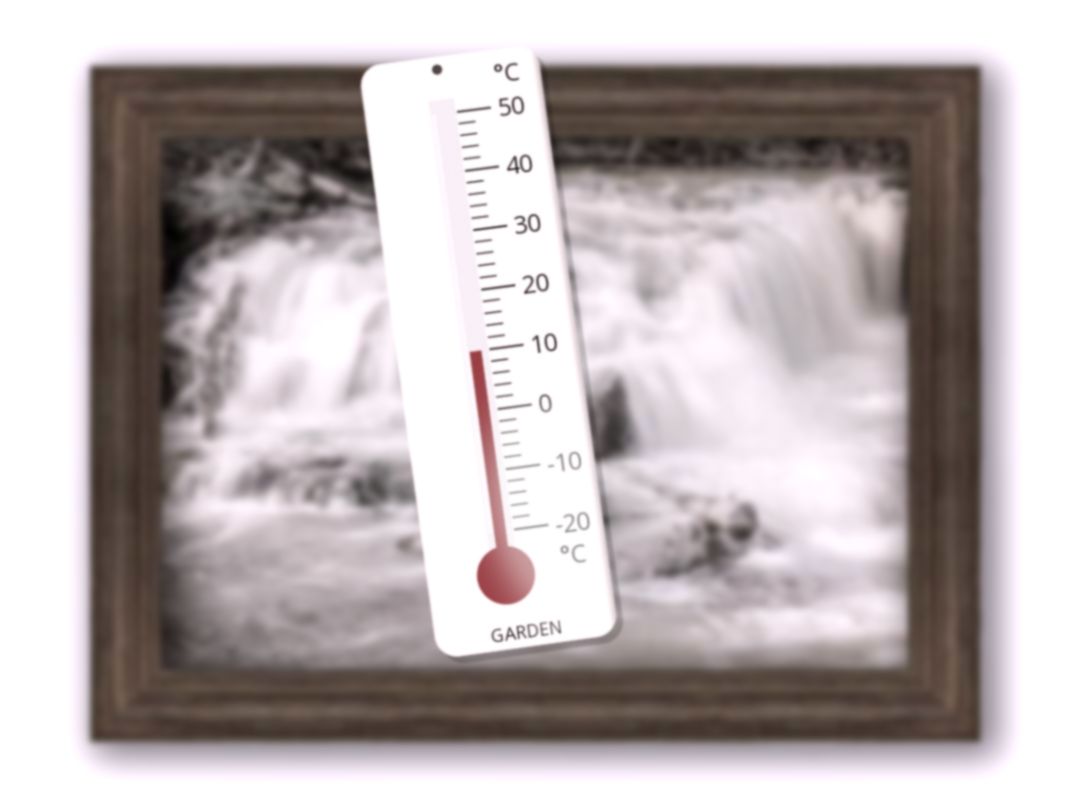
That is value=10 unit=°C
